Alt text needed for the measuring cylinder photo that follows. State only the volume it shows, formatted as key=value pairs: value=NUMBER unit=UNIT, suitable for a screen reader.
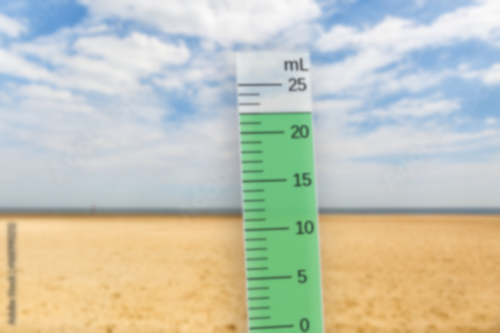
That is value=22 unit=mL
